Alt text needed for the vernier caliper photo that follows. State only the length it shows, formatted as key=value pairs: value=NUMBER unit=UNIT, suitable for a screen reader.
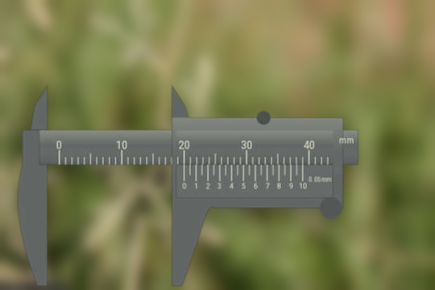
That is value=20.0 unit=mm
